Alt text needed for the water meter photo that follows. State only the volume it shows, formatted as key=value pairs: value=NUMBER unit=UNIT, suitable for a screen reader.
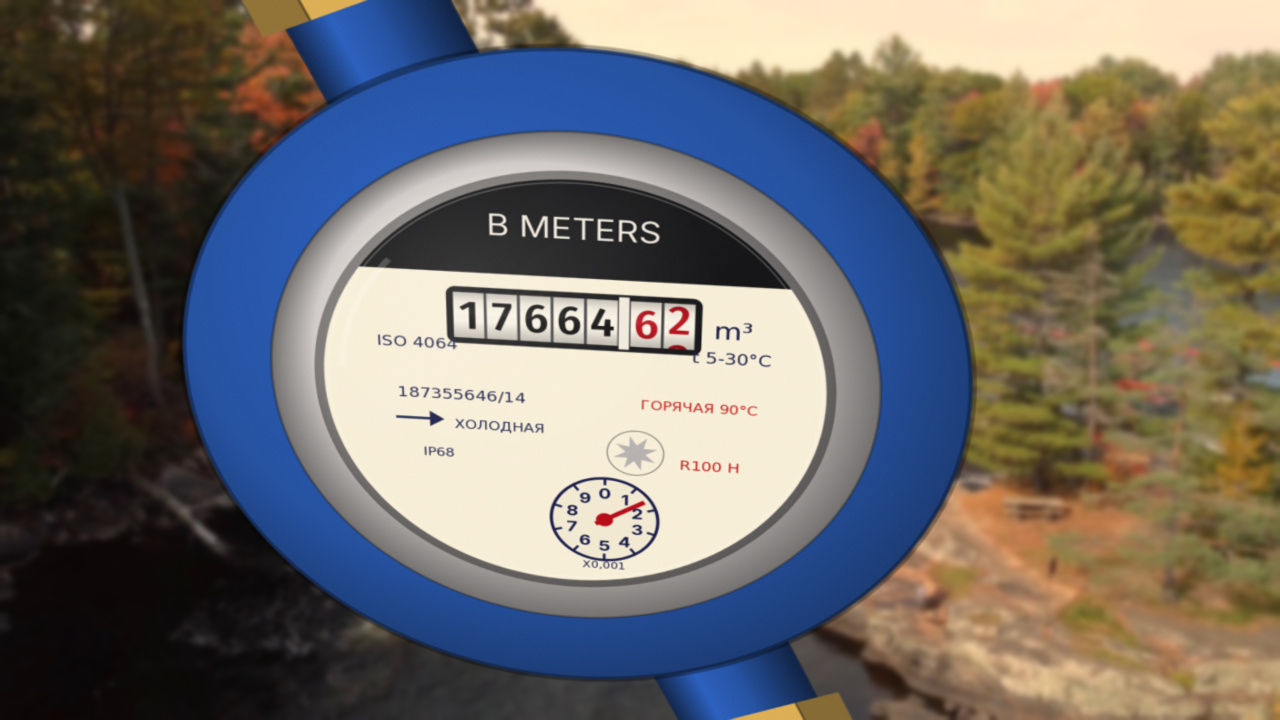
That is value=17664.621 unit=m³
